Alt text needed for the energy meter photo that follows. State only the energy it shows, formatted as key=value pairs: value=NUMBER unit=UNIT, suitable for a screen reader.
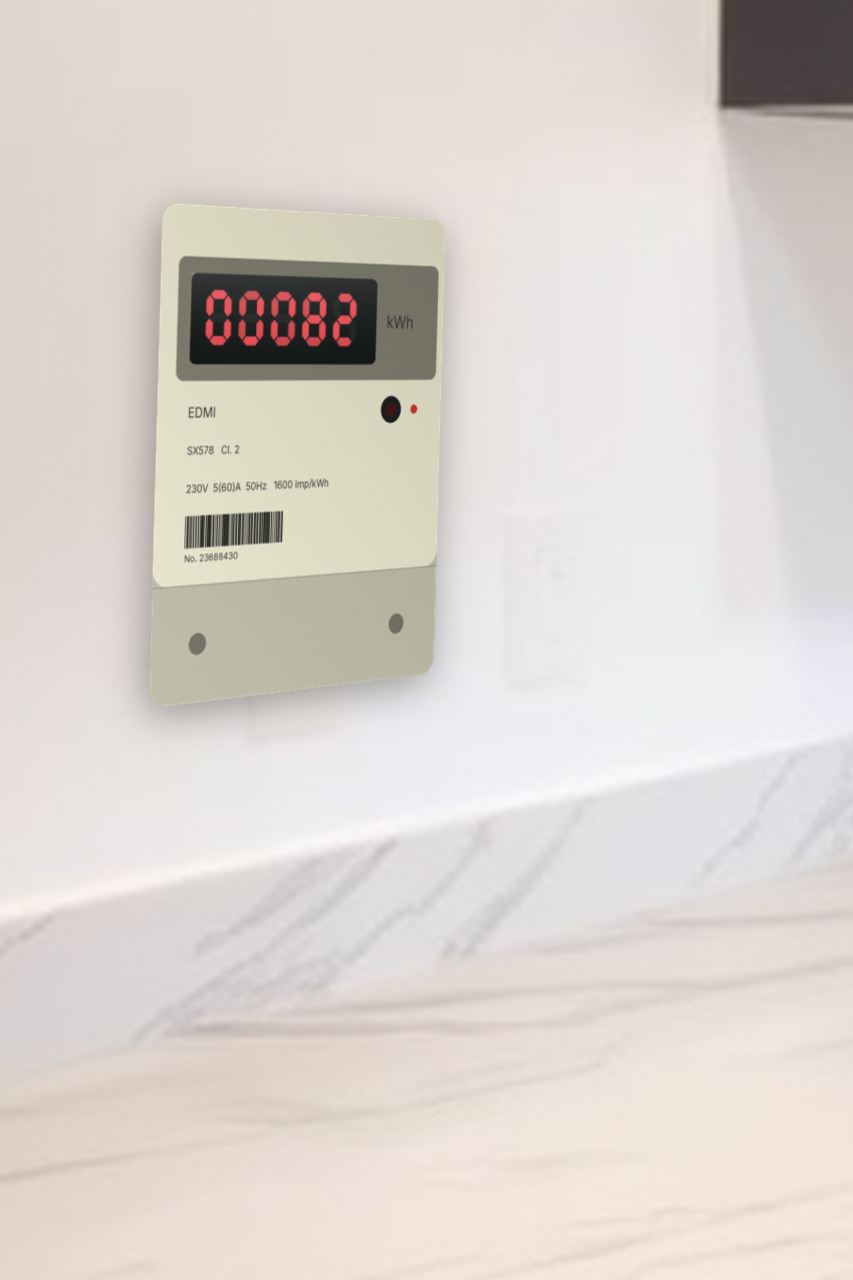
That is value=82 unit=kWh
